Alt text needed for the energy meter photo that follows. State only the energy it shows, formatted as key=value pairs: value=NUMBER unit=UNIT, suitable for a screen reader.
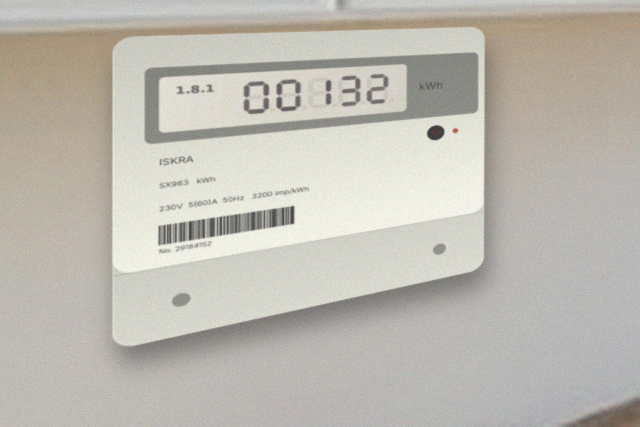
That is value=132 unit=kWh
